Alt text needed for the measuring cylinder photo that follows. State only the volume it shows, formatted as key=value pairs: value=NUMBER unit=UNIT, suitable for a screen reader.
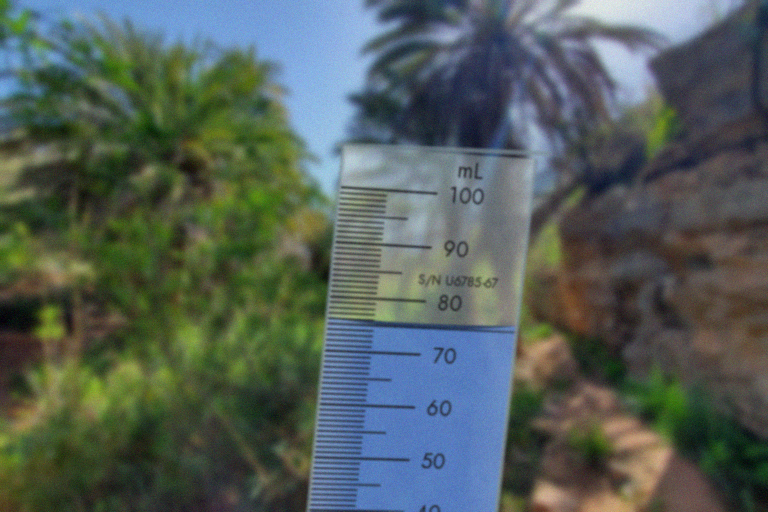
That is value=75 unit=mL
